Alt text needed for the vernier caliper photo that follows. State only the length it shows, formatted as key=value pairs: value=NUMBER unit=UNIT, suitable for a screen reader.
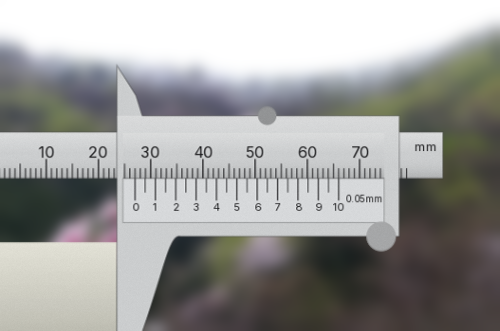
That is value=27.0 unit=mm
